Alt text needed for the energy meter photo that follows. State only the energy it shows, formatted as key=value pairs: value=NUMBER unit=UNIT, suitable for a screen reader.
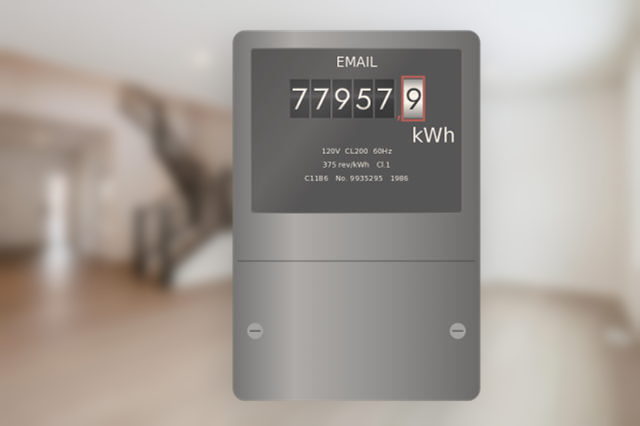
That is value=77957.9 unit=kWh
